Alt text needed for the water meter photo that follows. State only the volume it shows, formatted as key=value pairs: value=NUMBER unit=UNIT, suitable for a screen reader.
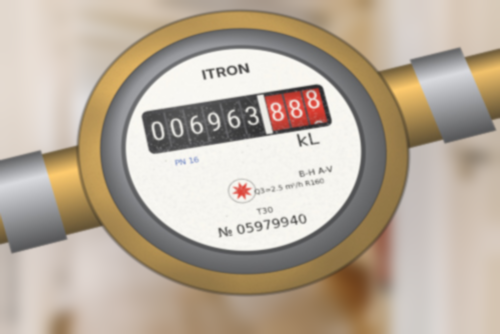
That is value=6963.888 unit=kL
